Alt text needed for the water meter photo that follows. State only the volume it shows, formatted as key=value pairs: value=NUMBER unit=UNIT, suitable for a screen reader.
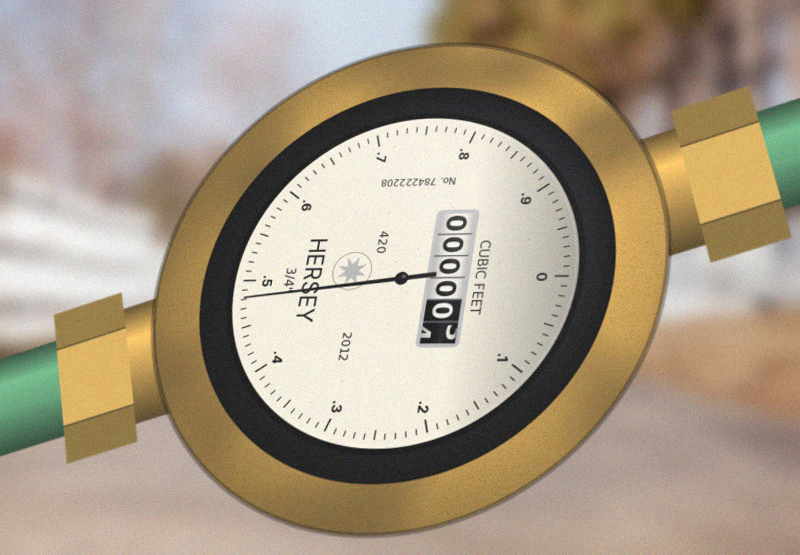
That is value=3.48 unit=ft³
